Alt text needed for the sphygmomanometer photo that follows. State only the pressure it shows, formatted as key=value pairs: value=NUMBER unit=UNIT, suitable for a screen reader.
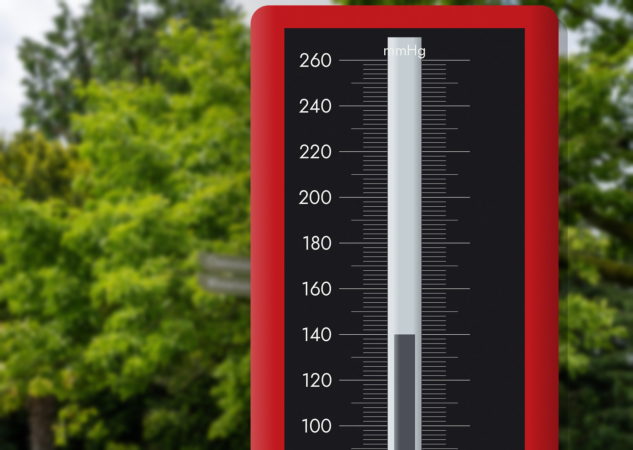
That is value=140 unit=mmHg
